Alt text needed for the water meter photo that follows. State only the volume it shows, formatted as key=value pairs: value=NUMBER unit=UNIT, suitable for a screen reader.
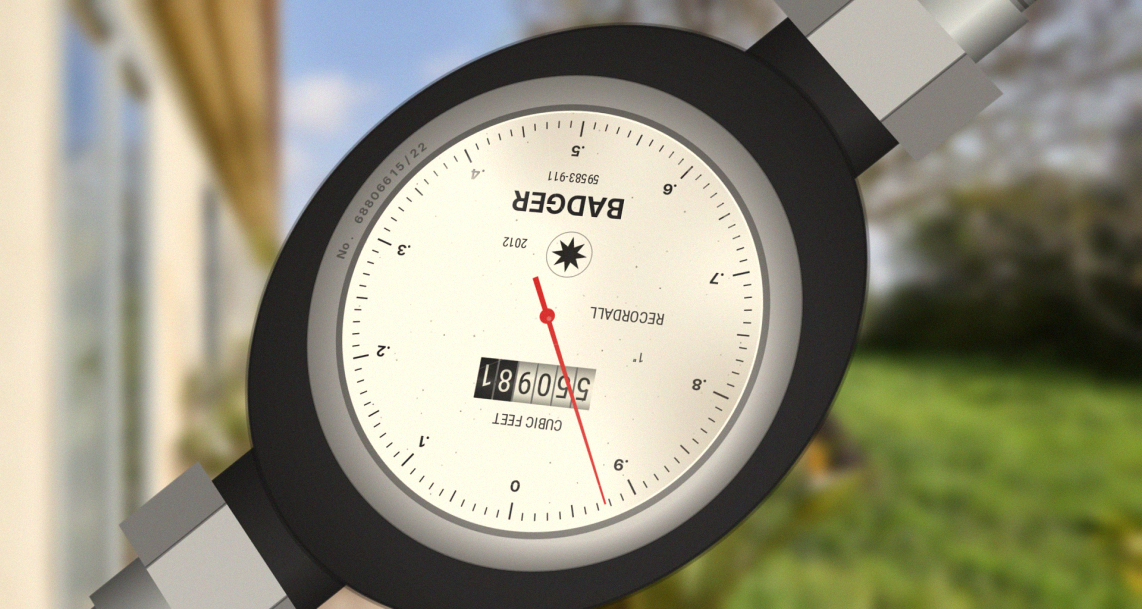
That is value=550980.92 unit=ft³
